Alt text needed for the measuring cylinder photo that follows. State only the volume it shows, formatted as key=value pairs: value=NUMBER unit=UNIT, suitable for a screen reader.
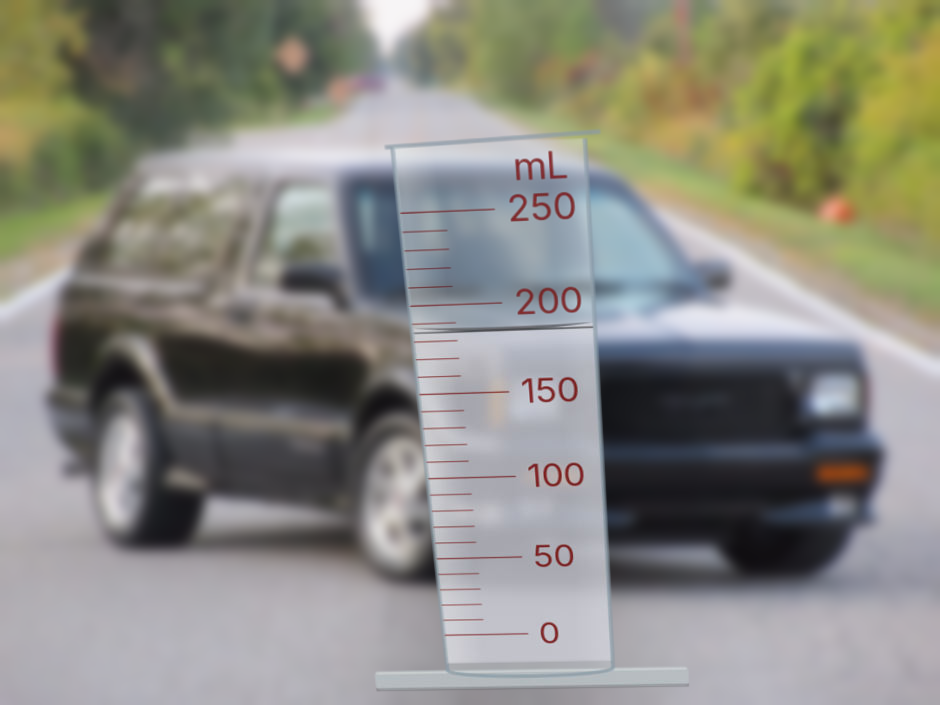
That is value=185 unit=mL
